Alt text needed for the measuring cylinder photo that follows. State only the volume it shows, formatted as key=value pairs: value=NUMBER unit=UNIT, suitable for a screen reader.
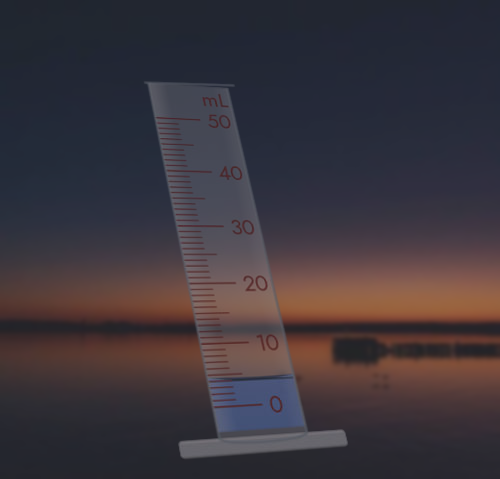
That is value=4 unit=mL
